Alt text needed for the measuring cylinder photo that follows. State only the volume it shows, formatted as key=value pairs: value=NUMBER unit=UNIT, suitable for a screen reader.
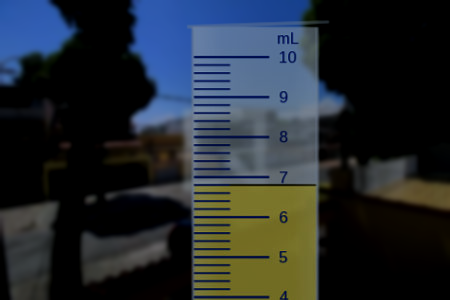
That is value=6.8 unit=mL
